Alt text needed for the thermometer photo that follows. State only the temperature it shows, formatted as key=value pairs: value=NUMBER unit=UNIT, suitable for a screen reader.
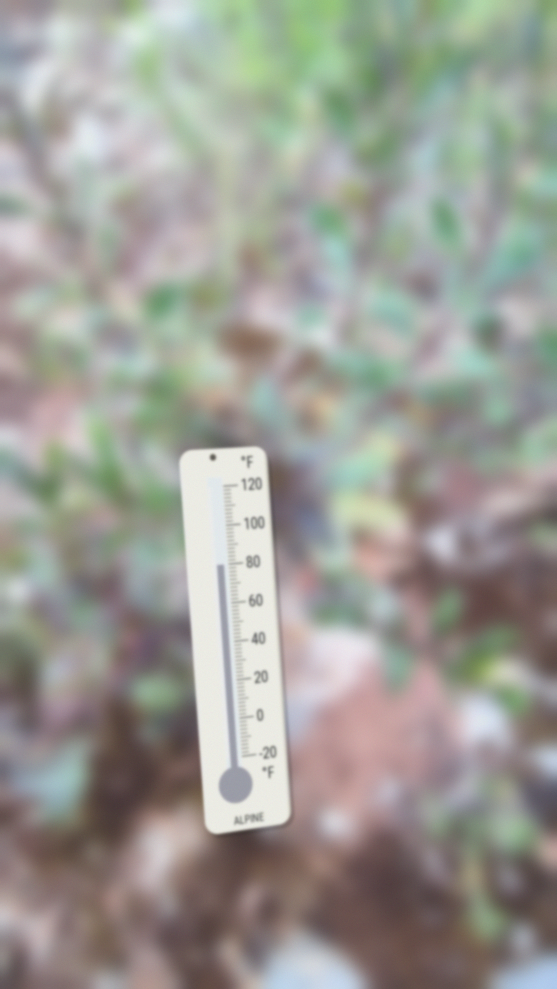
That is value=80 unit=°F
